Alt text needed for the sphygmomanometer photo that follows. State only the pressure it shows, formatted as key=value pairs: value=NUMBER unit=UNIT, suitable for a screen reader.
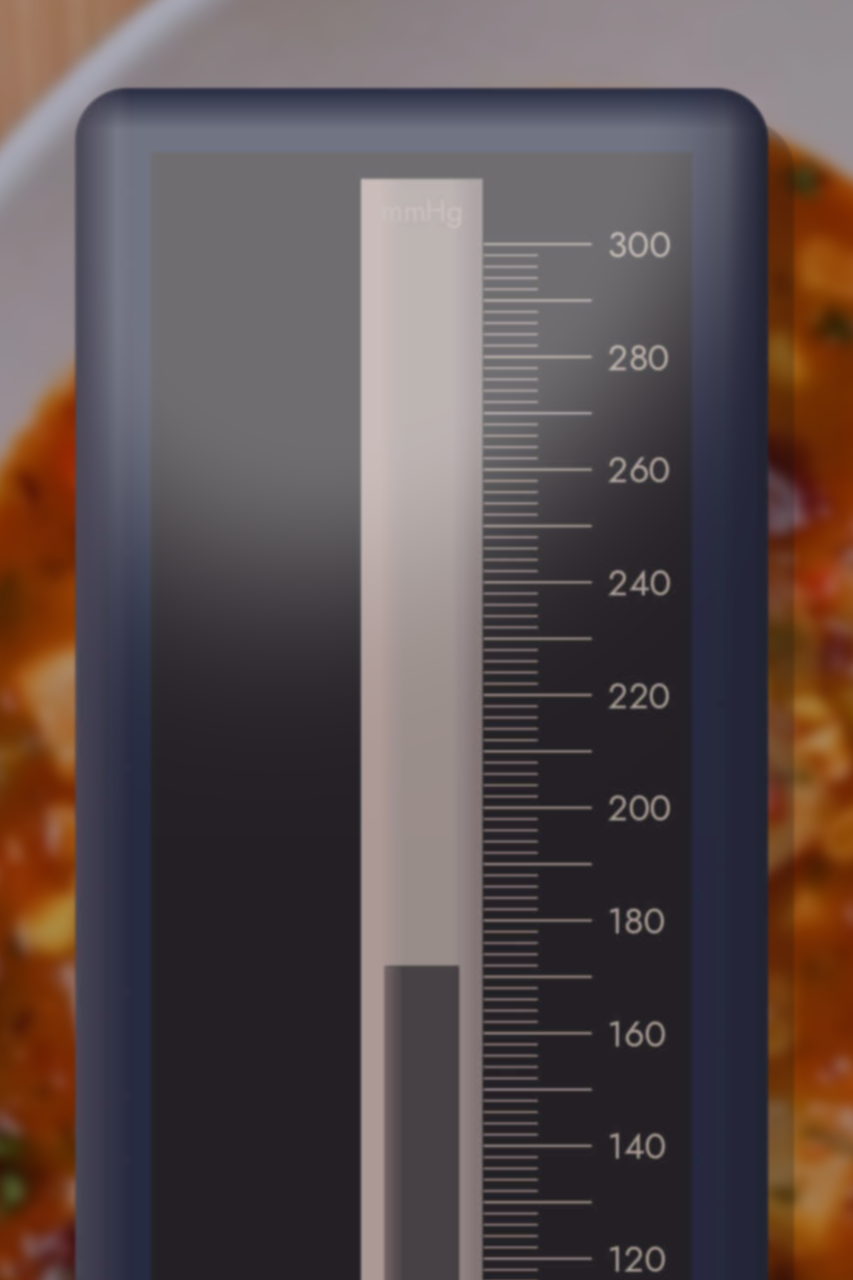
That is value=172 unit=mmHg
